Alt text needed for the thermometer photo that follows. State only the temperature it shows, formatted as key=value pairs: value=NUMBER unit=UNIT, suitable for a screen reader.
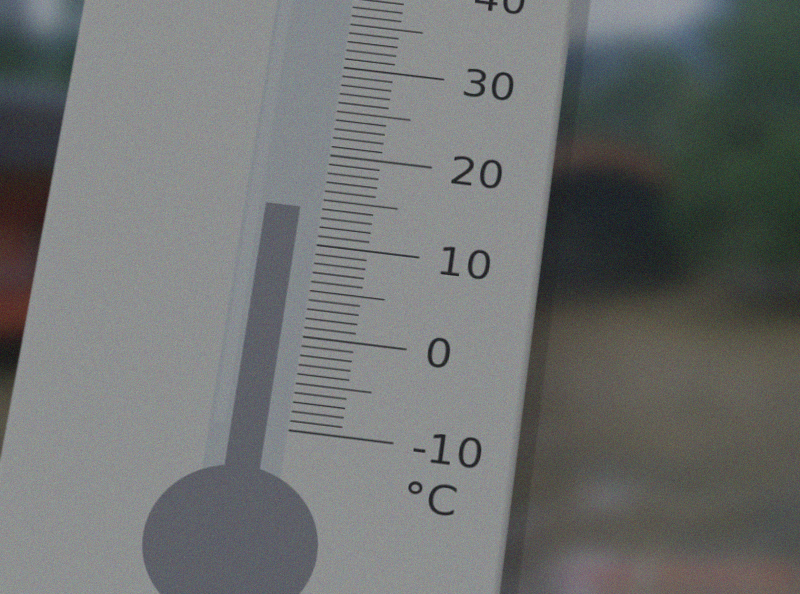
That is value=14 unit=°C
